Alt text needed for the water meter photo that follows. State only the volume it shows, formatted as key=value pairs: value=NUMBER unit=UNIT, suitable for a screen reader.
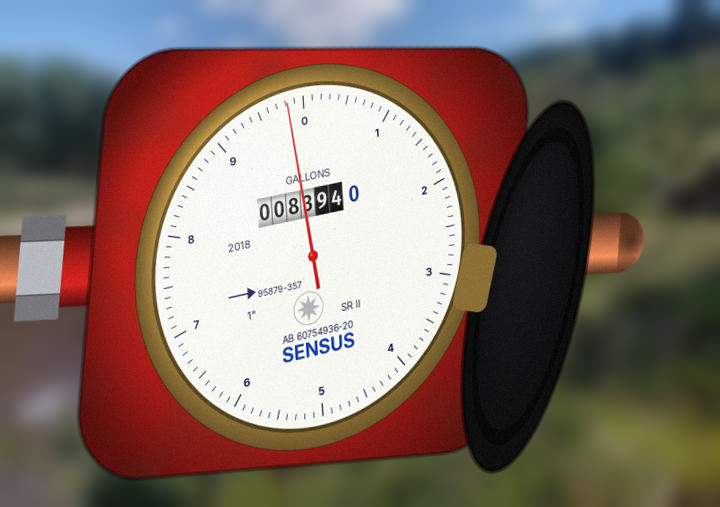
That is value=83939.8 unit=gal
